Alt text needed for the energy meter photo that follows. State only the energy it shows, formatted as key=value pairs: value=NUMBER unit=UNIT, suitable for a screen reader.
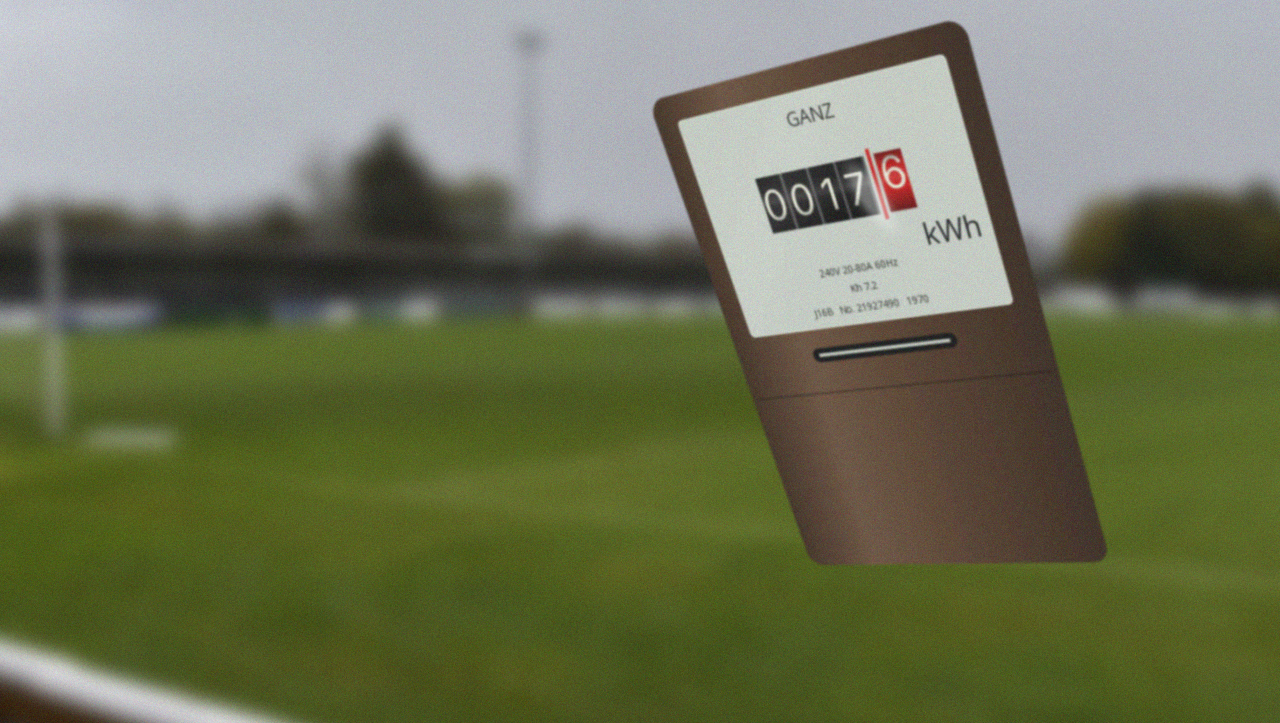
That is value=17.6 unit=kWh
